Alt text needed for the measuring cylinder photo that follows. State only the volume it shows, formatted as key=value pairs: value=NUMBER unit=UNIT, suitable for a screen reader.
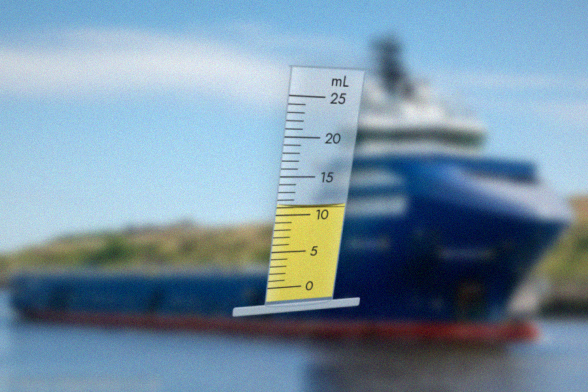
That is value=11 unit=mL
